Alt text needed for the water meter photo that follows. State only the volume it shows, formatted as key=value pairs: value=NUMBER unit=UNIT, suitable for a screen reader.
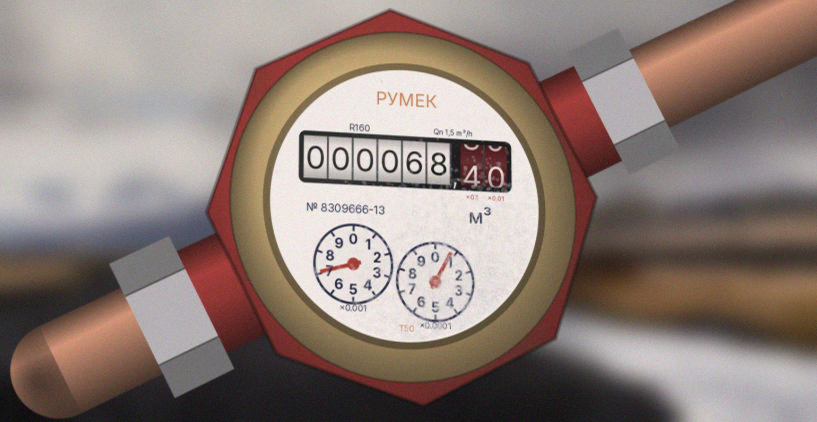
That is value=68.3970 unit=m³
